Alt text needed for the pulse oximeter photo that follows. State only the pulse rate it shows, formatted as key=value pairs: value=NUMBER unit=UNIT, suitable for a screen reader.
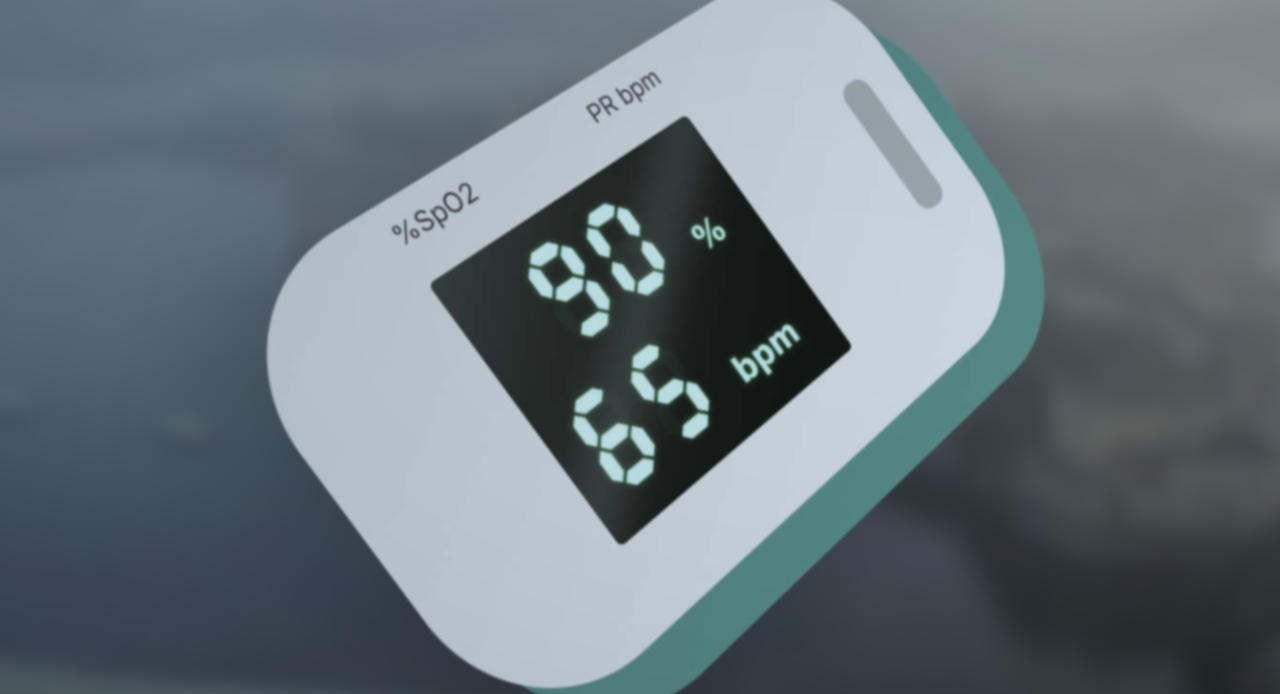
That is value=65 unit=bpm
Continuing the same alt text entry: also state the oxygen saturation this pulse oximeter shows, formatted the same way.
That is value=90 unit=%
